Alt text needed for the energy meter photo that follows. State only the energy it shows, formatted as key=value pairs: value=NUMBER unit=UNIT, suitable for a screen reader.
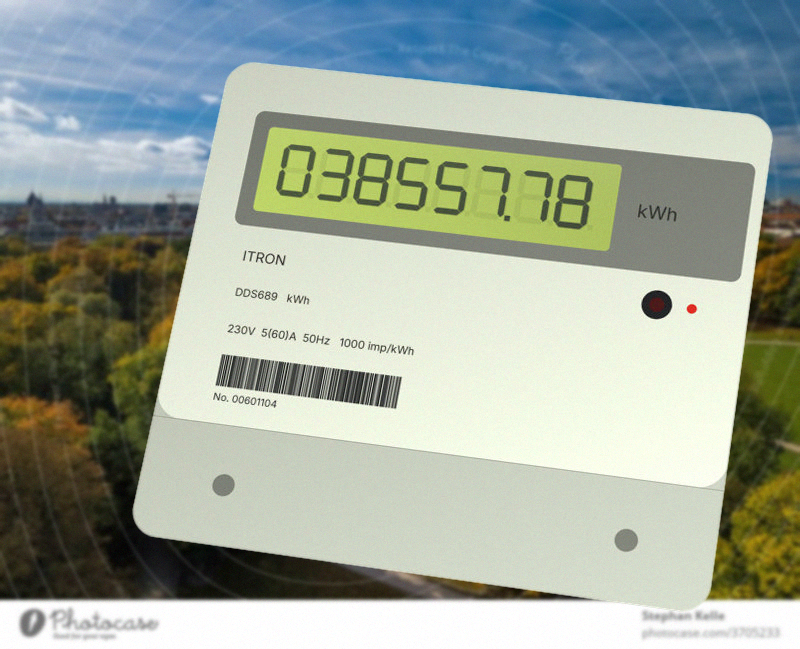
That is value=38557.78 unit=kWh
